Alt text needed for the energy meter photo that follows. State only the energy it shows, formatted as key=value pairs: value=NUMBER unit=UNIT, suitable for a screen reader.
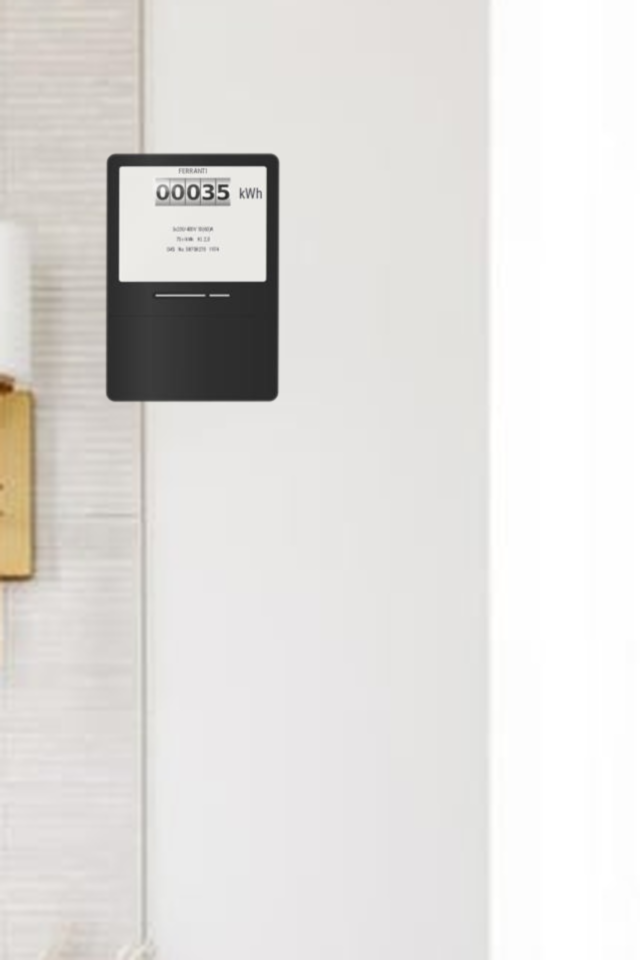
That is value=35 unit=kWh
